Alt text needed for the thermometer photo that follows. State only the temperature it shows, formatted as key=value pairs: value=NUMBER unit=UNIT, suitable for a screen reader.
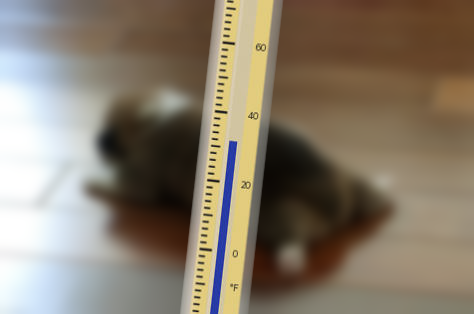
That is value=32 unit=°F
